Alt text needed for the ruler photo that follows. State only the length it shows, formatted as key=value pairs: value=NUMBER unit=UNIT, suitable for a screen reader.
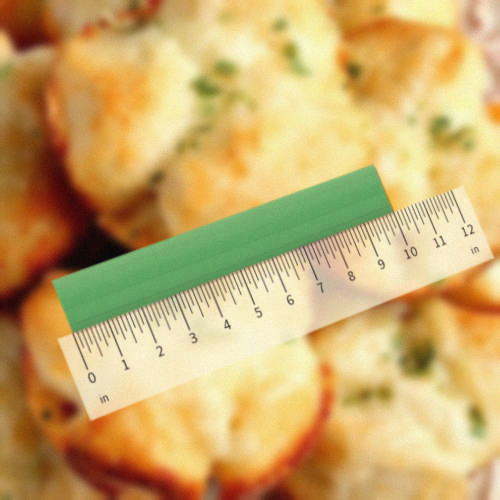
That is value=10 unit=in
